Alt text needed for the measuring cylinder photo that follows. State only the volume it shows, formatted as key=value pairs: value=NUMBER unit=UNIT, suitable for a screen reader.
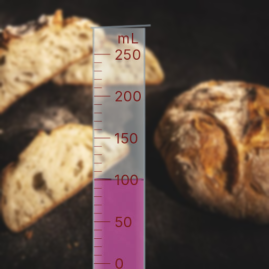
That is value=100 unit=mL
